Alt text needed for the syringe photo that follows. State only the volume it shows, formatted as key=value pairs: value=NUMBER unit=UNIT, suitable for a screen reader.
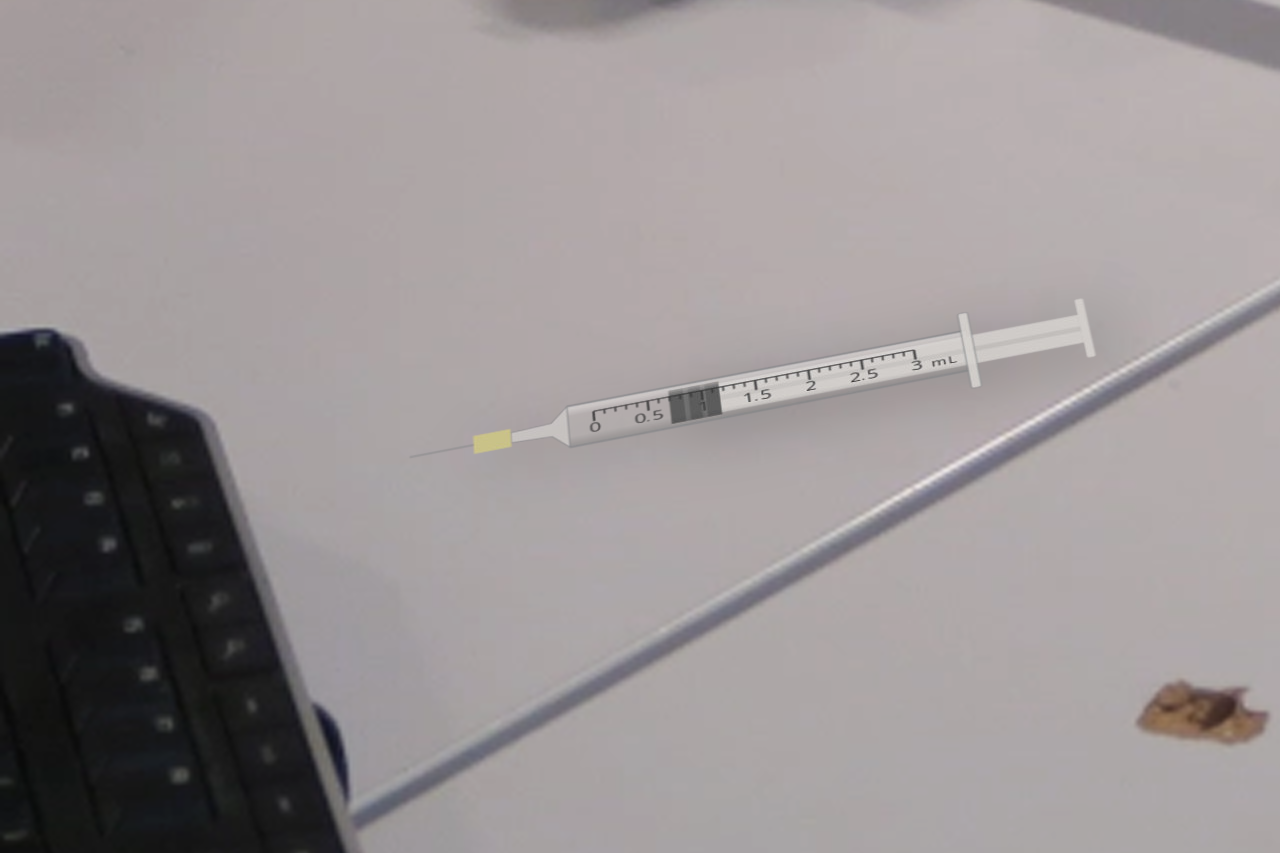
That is value=0.7 unit=mL
